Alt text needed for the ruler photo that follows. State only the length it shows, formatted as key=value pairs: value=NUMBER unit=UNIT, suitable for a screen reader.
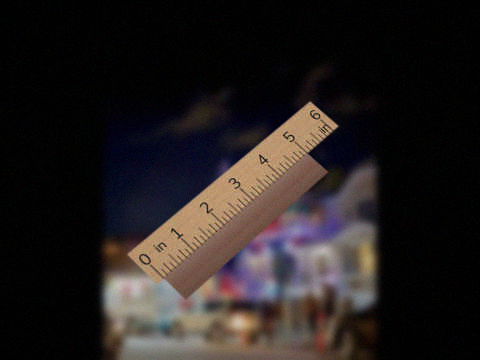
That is value=5 unit=in
